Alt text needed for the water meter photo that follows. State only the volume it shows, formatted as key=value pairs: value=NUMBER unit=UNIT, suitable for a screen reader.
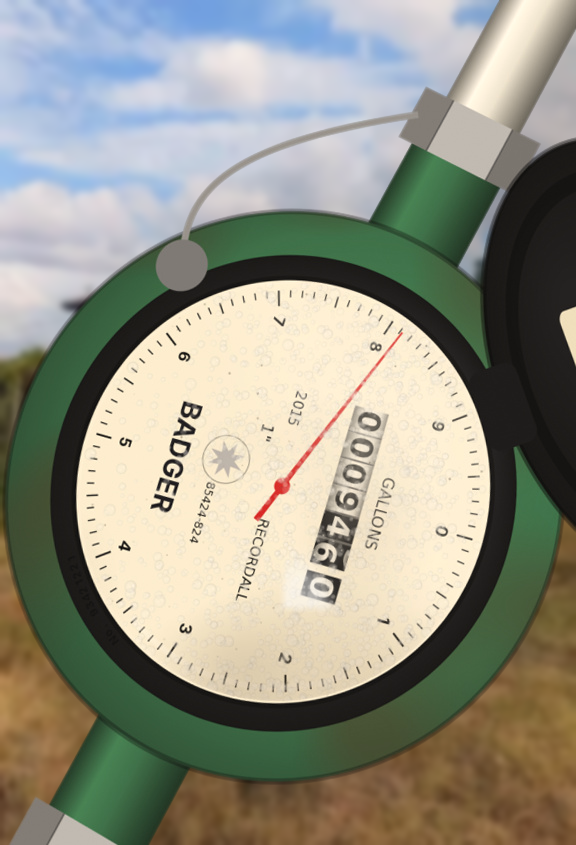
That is value=9458.1 unit=gal
